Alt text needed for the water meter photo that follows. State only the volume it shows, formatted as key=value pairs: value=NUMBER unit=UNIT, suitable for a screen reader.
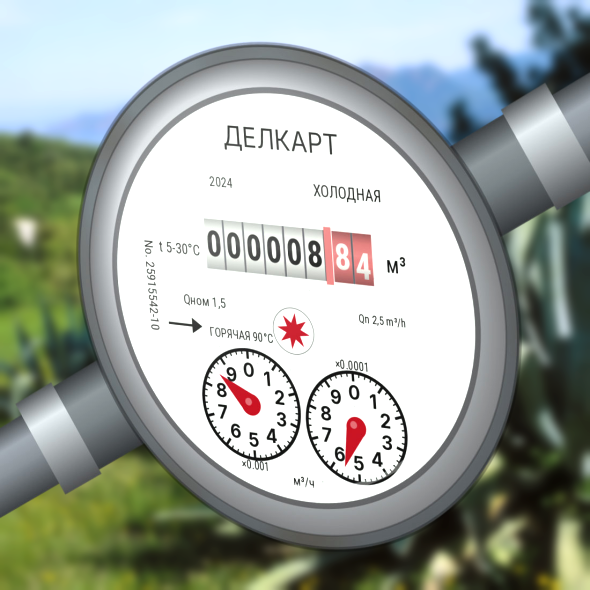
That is value=8.8385 unit=m³
